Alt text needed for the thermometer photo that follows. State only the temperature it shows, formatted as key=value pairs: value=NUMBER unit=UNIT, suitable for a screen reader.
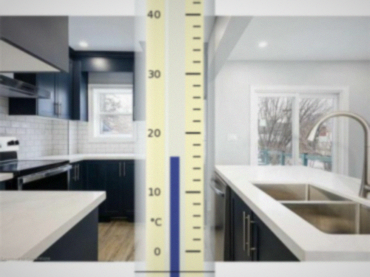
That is value=16 unit=°C
